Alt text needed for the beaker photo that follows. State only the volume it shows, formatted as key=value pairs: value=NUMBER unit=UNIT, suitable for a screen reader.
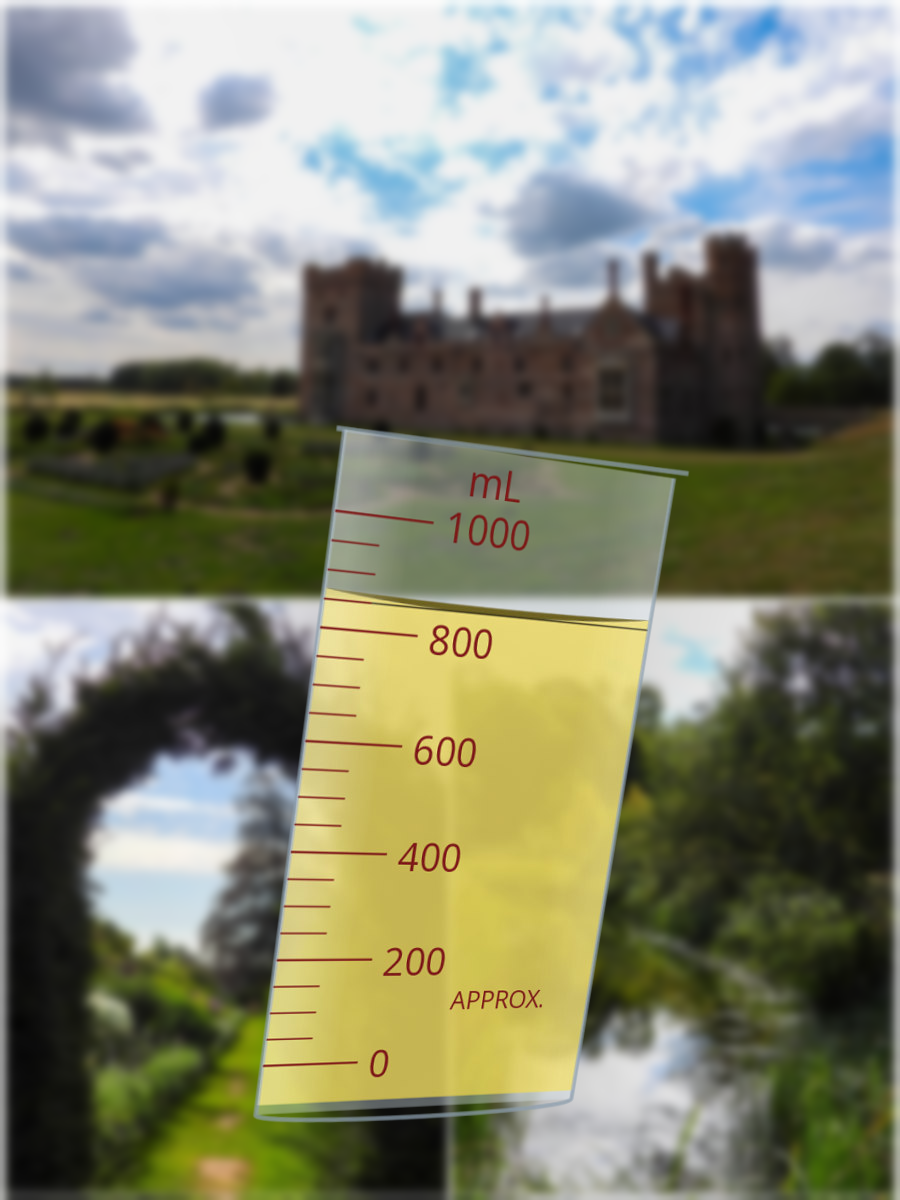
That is value=850 unit=mL
